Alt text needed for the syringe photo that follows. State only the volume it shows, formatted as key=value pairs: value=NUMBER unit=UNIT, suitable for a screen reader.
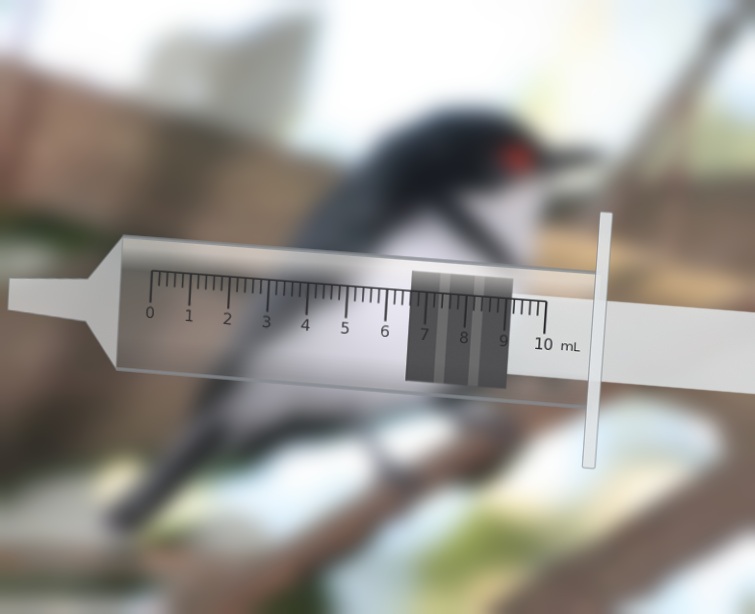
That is value=6.6 unit=mL
